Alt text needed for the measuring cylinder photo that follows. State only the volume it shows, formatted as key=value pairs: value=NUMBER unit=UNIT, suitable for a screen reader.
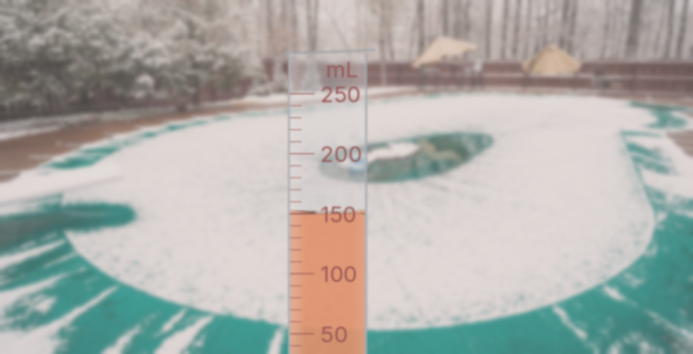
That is value=150 unit=mL
